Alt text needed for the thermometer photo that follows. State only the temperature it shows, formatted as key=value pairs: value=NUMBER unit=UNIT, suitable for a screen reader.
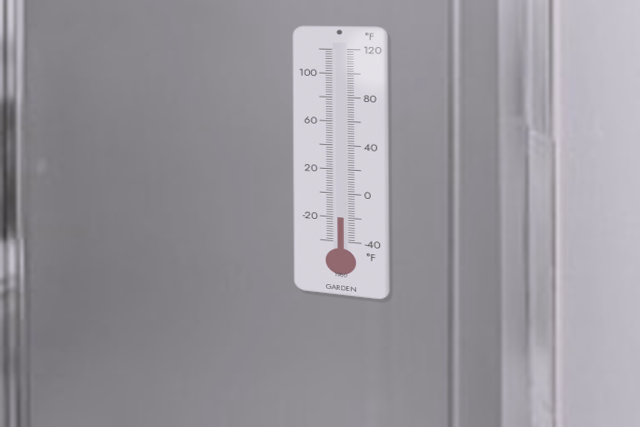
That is value=-20 unit=°F
